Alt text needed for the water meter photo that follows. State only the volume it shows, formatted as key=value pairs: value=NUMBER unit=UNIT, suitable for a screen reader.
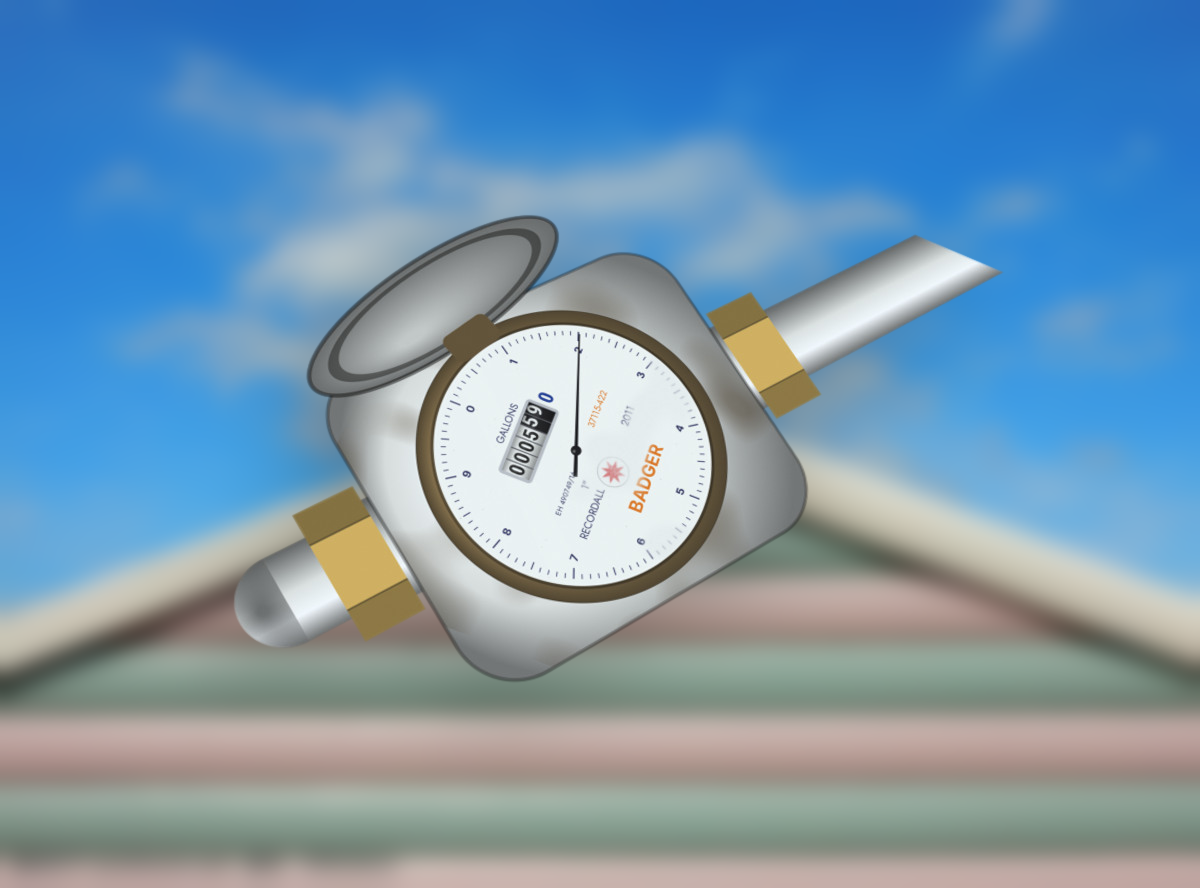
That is value=5592.0 unit=gal
